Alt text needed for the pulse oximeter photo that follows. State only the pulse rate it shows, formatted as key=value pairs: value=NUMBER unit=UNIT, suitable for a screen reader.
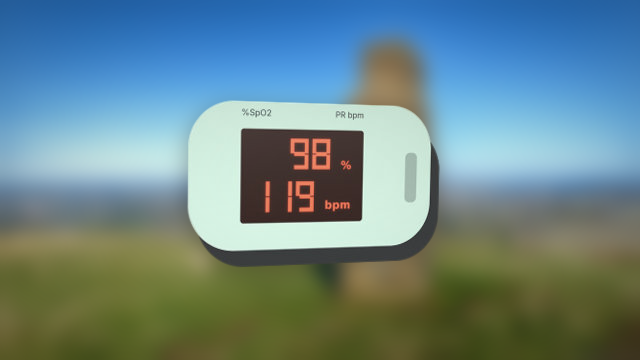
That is value=119 unit=bpm
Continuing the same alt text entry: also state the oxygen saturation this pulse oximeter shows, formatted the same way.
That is value=98 unit=%
